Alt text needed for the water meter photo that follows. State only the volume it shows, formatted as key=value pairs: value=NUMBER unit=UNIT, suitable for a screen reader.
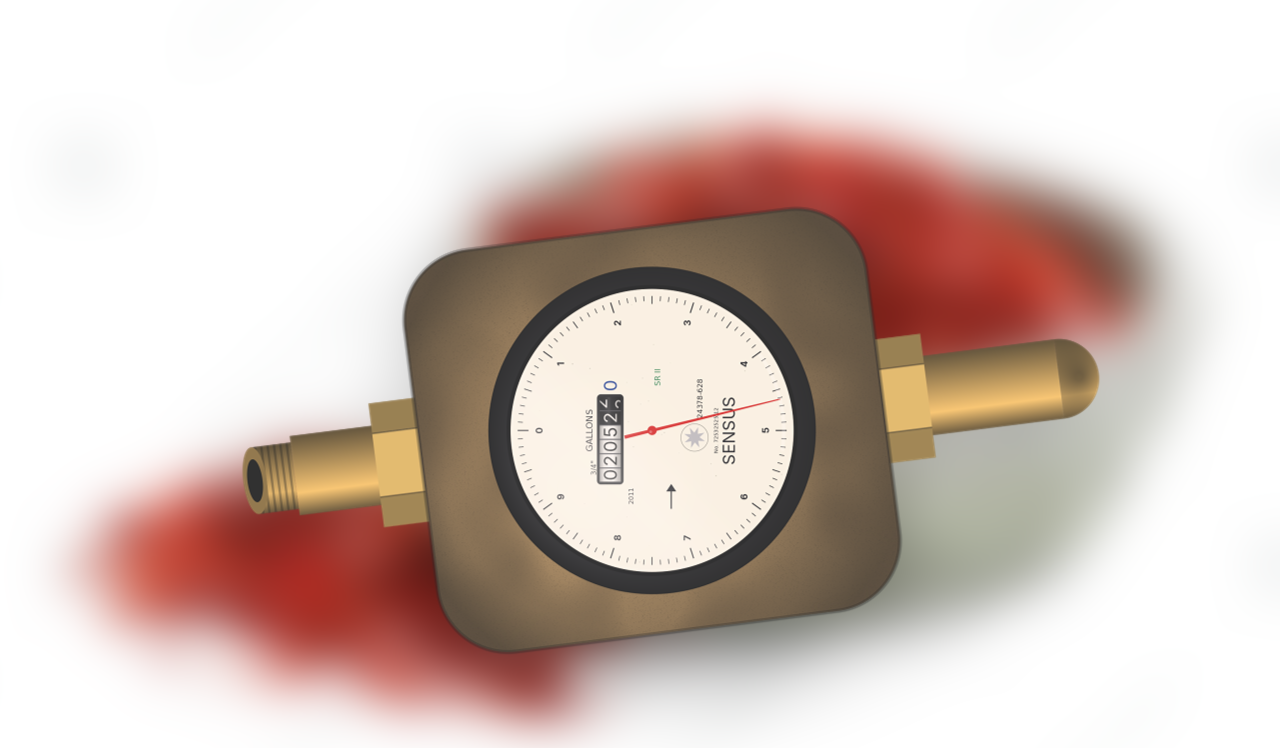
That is value=205224.6 unit=gal
